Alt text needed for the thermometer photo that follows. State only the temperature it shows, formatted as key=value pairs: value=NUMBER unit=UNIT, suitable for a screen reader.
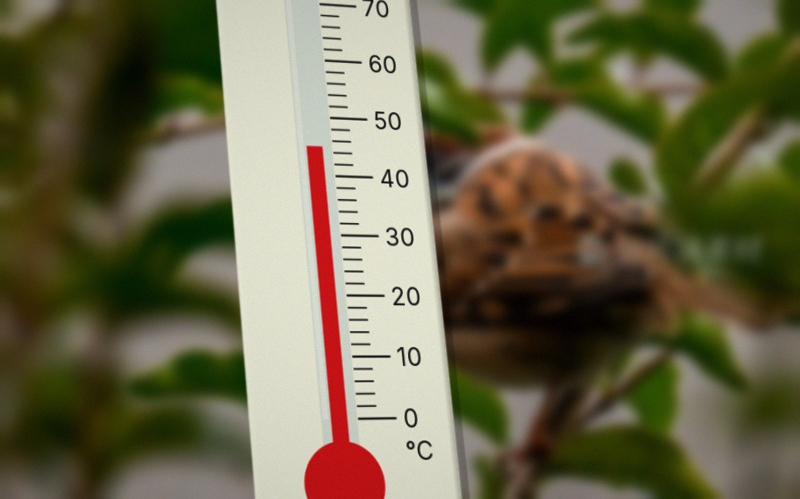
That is value=45 unit=°C
